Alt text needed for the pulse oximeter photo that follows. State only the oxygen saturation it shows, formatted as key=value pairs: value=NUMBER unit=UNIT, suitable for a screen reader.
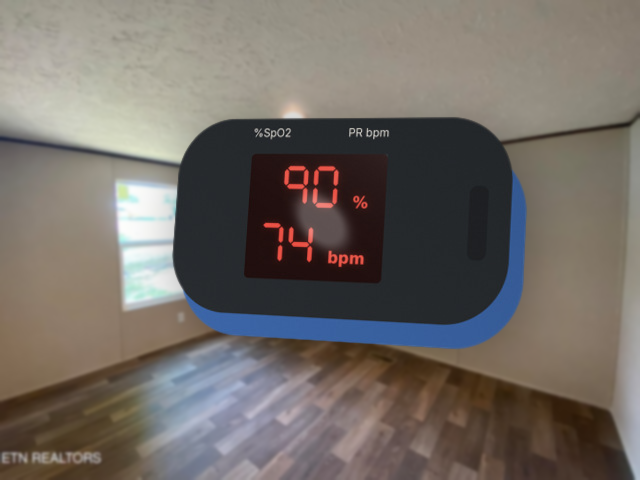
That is value=90 unit=%
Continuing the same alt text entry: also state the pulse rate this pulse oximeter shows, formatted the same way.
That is value=74 unit=bpm
